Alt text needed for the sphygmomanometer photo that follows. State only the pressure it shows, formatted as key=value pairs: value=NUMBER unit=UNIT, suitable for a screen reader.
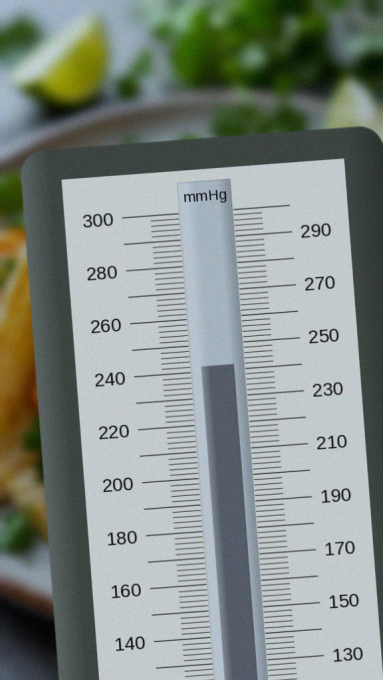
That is value=242 unit=mmHg
